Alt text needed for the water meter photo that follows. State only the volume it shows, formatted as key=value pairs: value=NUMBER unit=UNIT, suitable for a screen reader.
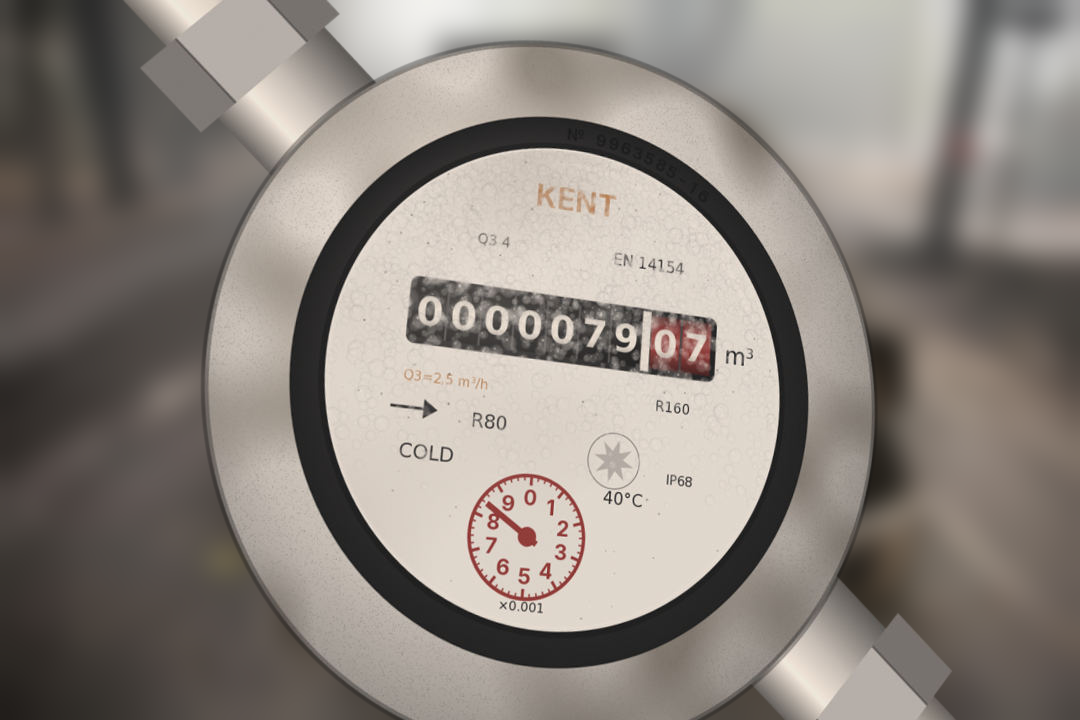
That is value=79.078 unit=m³
